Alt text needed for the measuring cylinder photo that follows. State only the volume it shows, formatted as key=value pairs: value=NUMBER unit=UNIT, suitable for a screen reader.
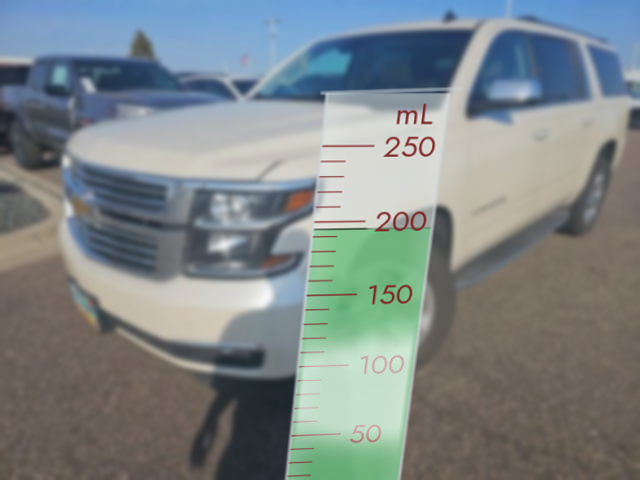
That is value=195 unit=mL
